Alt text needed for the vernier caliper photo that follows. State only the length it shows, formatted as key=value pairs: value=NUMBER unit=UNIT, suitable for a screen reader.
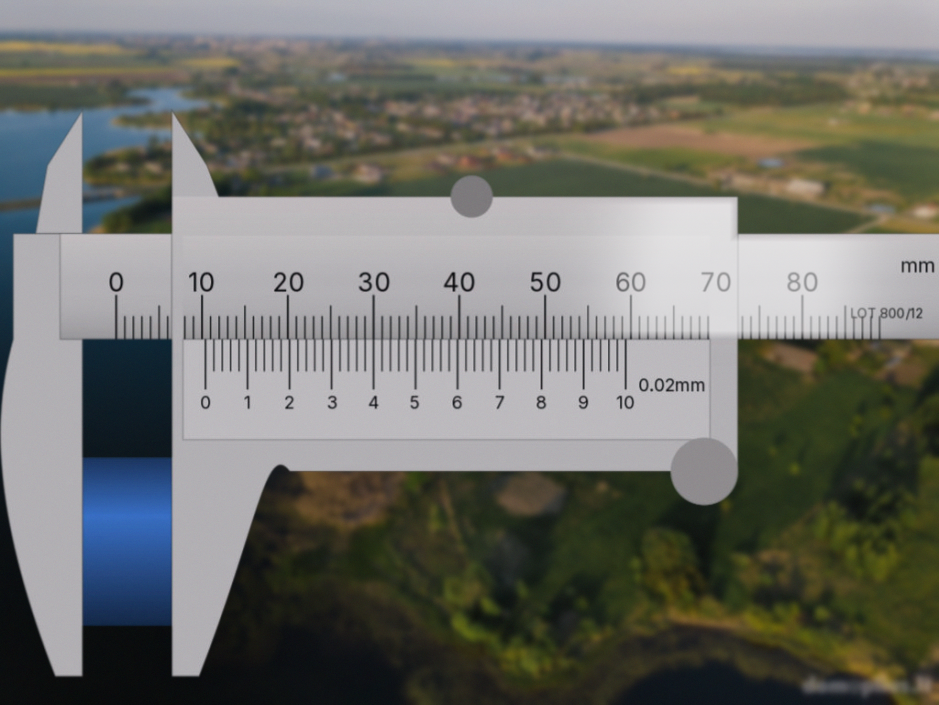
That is value=10.4 unit=mm
